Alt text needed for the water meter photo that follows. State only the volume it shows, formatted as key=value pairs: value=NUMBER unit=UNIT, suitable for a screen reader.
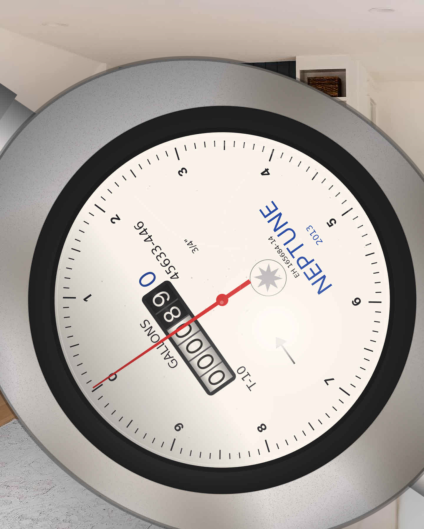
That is value=890.0 unit=gal
